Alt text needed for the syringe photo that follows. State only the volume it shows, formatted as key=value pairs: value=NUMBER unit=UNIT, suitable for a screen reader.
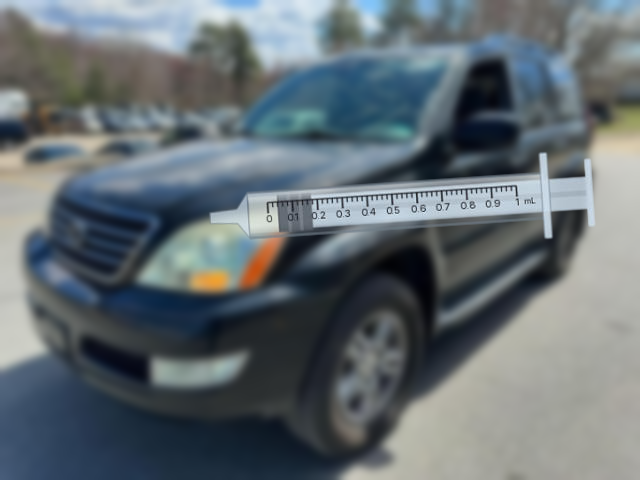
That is value=0.04 unit=mL
